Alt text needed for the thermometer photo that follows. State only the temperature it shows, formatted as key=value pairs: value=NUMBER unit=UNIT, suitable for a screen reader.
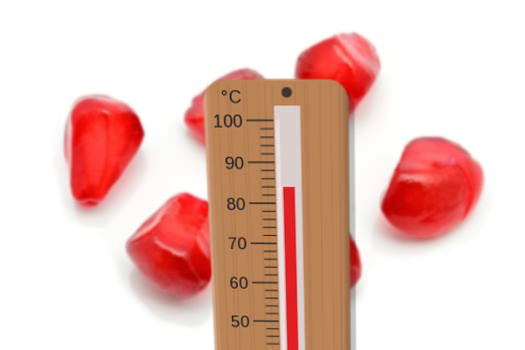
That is value=84 unit=°C
